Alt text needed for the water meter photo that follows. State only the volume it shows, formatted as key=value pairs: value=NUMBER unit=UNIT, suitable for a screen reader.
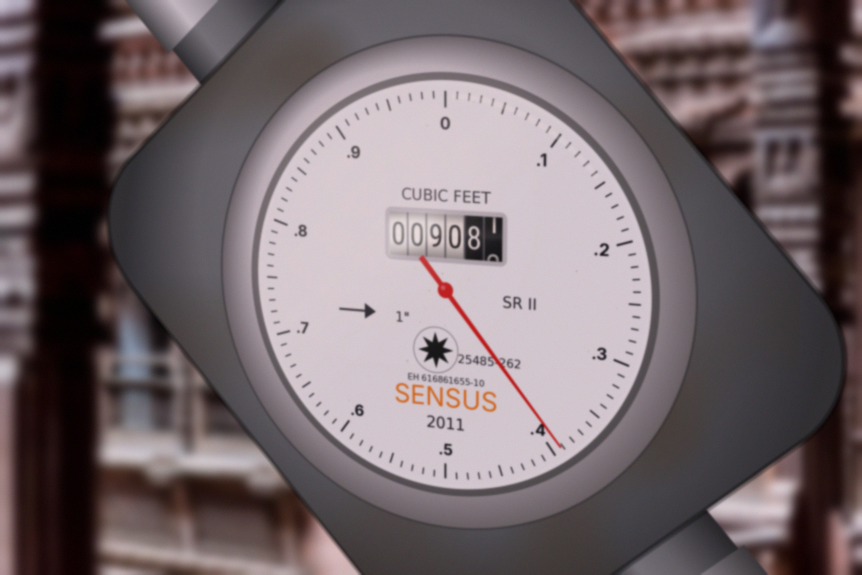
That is value=9081.39 unit=ft³
